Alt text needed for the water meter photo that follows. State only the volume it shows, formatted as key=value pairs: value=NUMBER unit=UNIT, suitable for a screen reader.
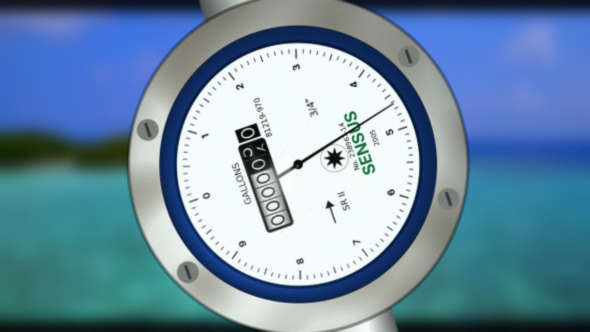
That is value=54.6 unit=gal
